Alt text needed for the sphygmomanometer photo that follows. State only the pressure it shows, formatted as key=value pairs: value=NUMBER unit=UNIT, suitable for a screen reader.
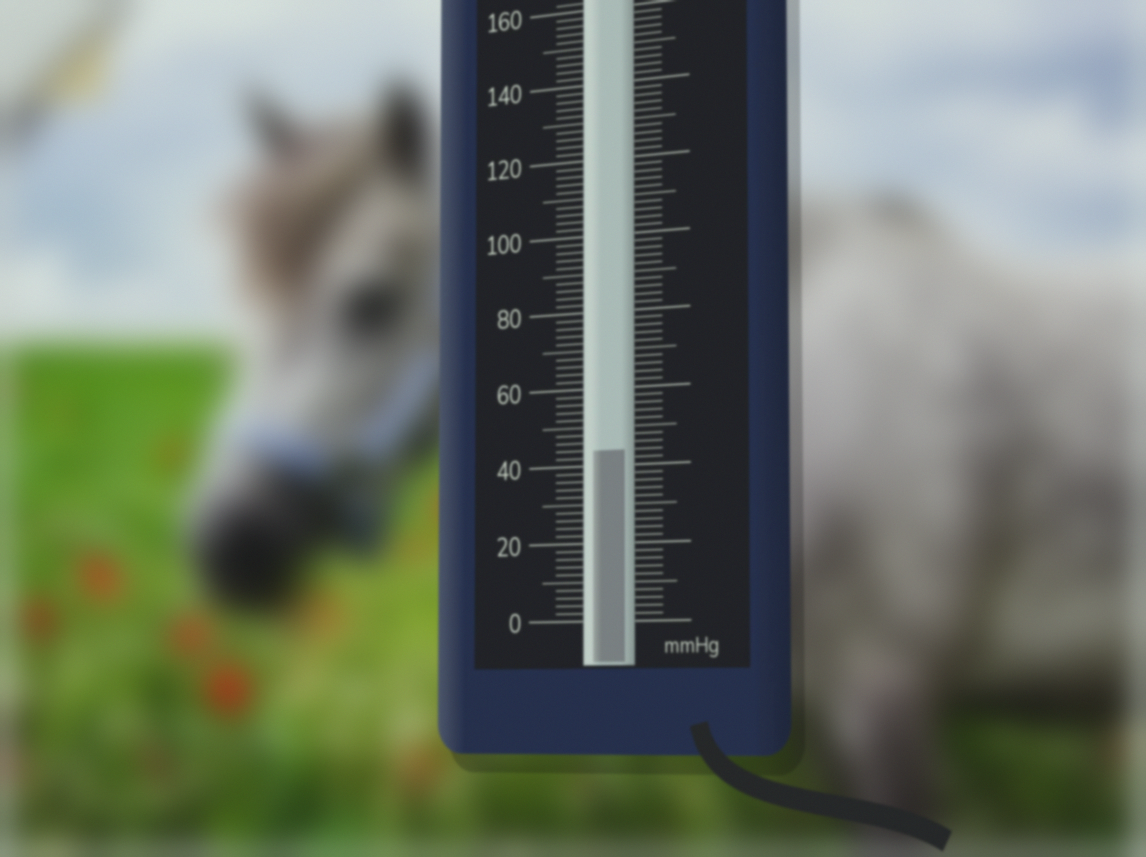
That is value=44 unit=mmHg
